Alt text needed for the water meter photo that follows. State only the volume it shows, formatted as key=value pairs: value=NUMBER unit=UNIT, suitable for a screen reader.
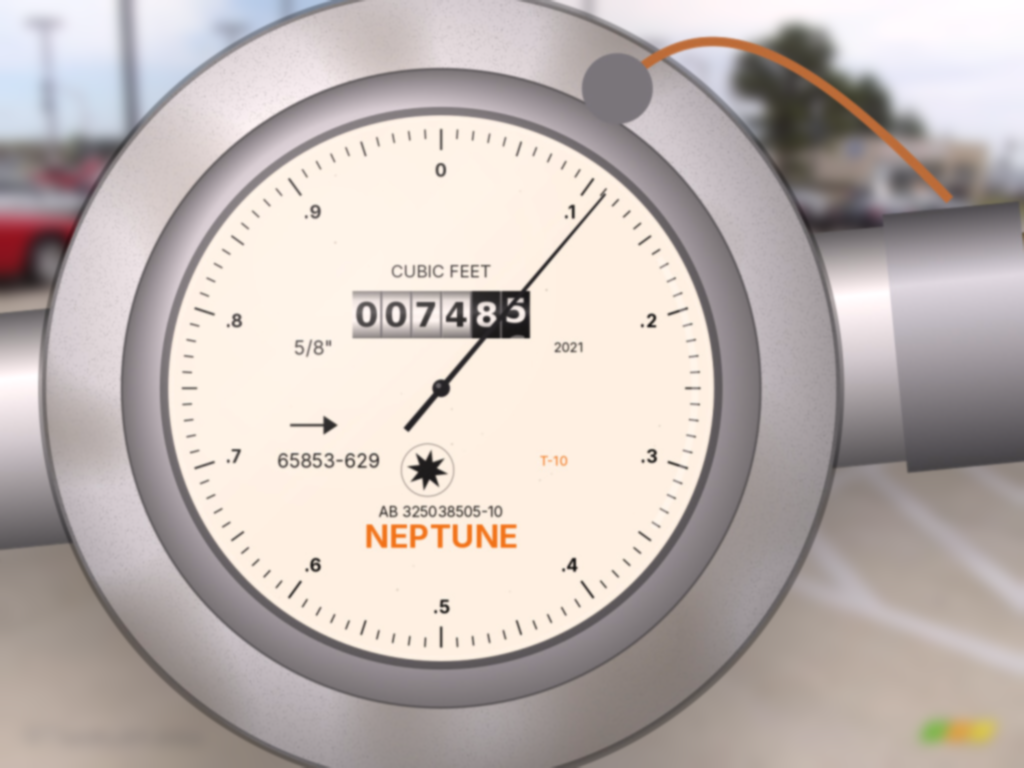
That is value=7485.11 unit=ft³
